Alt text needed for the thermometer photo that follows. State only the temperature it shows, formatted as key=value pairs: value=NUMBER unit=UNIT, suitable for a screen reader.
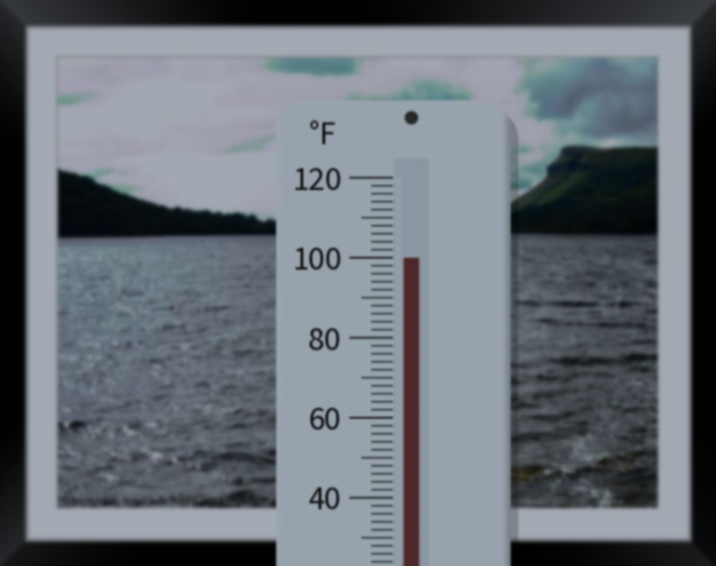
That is value=100 unit=°F
